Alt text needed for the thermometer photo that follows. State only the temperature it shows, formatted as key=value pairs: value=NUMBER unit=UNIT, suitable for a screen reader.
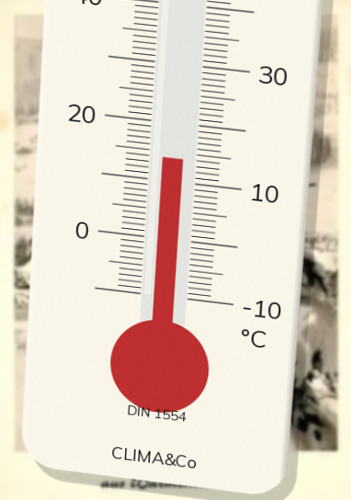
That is value=14 unit=°C
